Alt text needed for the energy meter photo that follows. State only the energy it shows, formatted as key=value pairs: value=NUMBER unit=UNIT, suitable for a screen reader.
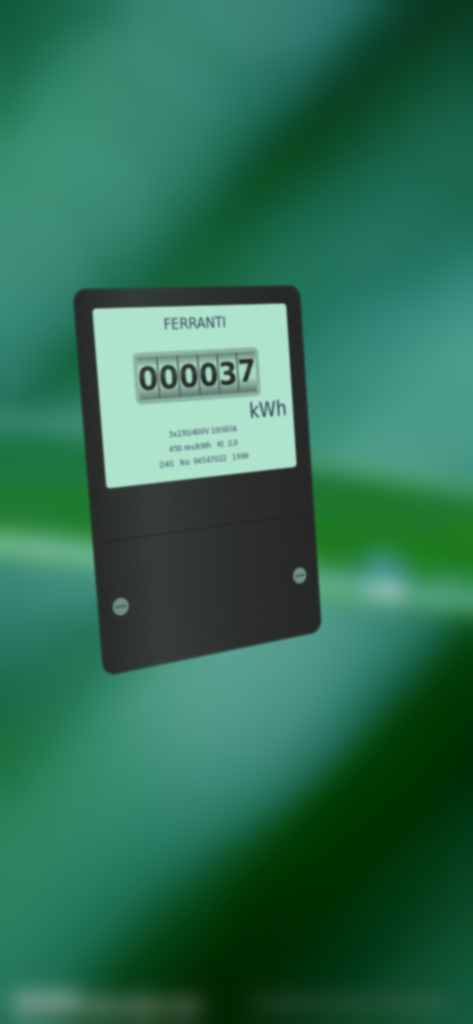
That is value=37 unit=kWh
